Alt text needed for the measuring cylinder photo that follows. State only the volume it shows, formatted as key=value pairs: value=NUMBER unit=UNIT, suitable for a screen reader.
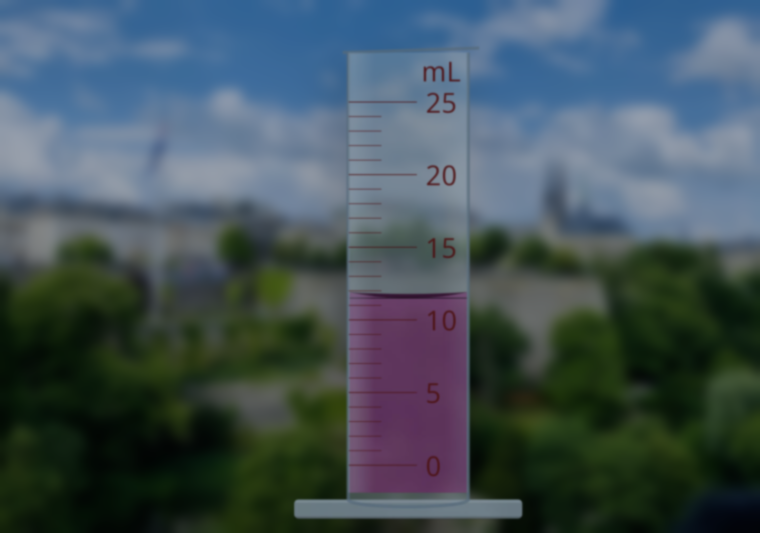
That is value=11.5 unit=mL
